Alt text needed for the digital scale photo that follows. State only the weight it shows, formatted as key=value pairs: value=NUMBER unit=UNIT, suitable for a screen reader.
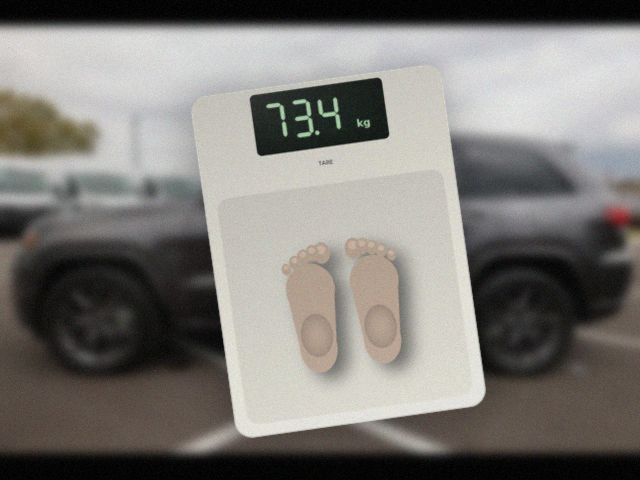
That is value=73.4 unit=kg
